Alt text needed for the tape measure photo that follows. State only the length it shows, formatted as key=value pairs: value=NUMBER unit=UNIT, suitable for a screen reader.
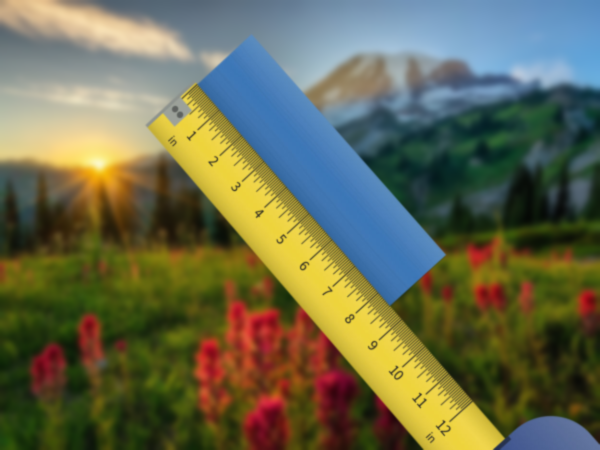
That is value=8.5 unit=in
